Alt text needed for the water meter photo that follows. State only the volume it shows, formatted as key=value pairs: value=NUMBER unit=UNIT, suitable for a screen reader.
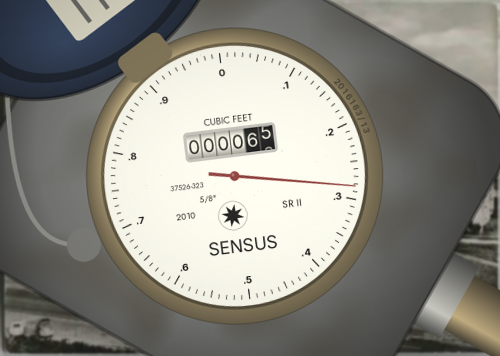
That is value=65.28 unit=ft³
